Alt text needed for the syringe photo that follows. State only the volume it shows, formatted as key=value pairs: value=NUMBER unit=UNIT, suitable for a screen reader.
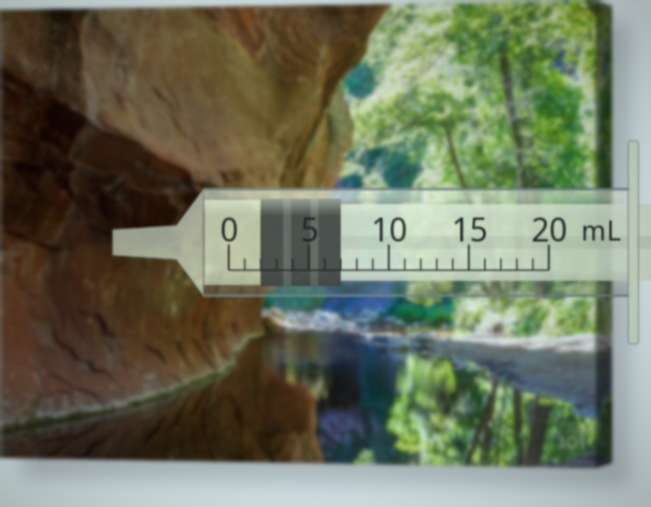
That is value=2 unit=mL
